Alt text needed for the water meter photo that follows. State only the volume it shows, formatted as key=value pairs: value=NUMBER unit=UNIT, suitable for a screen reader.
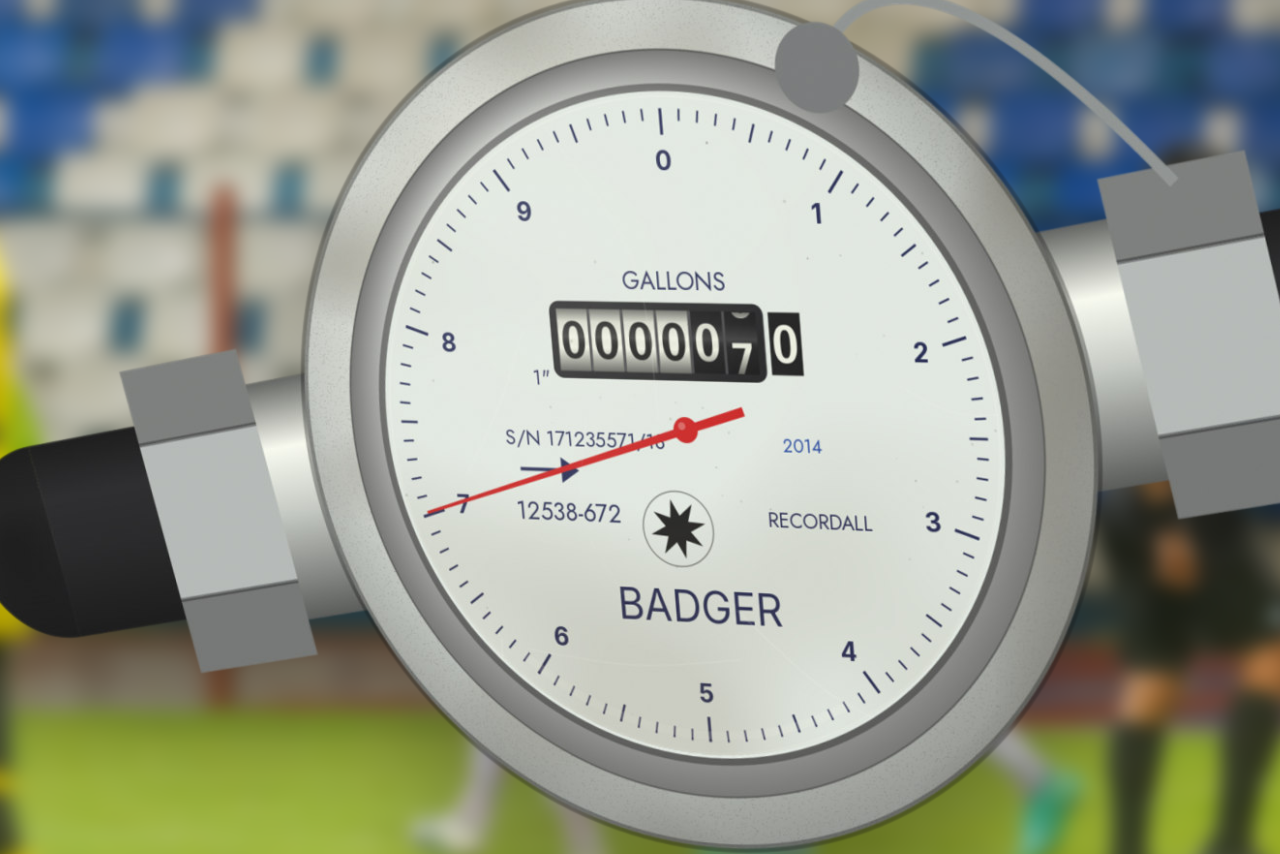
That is value=67.0 unit=gal
